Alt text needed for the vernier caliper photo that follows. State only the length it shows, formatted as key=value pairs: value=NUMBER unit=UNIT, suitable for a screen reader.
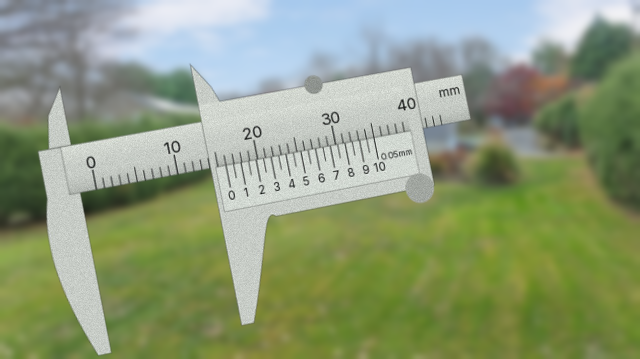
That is value=16.0 unit=mm
